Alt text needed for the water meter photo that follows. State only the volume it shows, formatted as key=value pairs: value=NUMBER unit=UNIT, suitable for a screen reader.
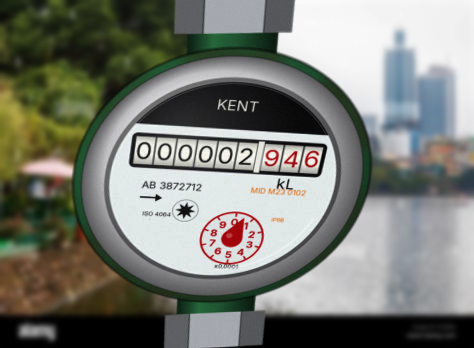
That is value=2.9460 unit=kL
